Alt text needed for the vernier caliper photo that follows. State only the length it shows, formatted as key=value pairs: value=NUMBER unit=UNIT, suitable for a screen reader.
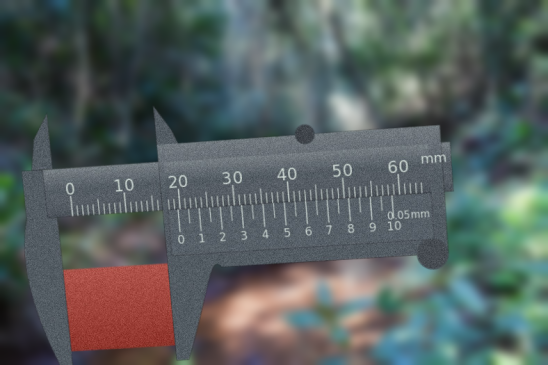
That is value=19.6 unit=mm
